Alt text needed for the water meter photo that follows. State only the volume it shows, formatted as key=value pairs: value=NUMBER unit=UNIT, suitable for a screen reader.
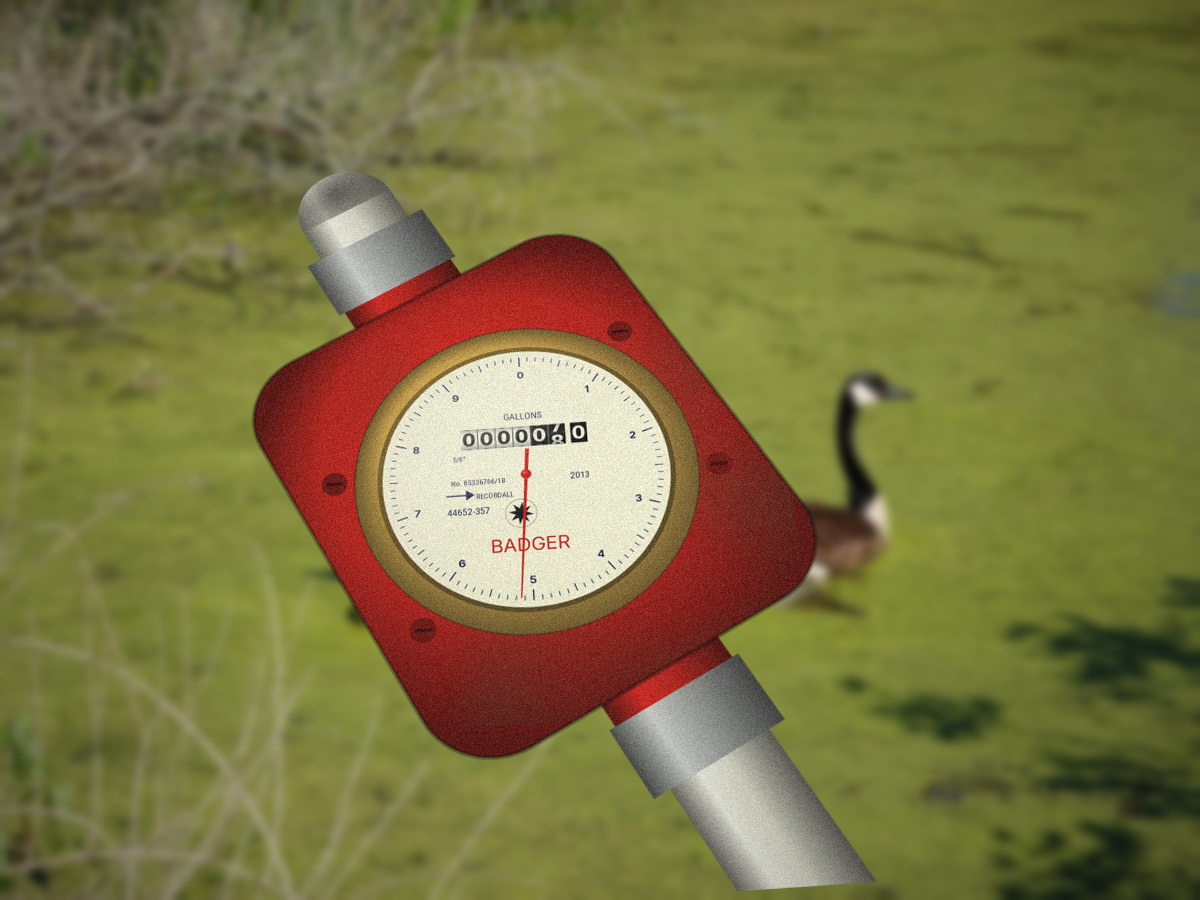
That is value=75.1 unit=gal
